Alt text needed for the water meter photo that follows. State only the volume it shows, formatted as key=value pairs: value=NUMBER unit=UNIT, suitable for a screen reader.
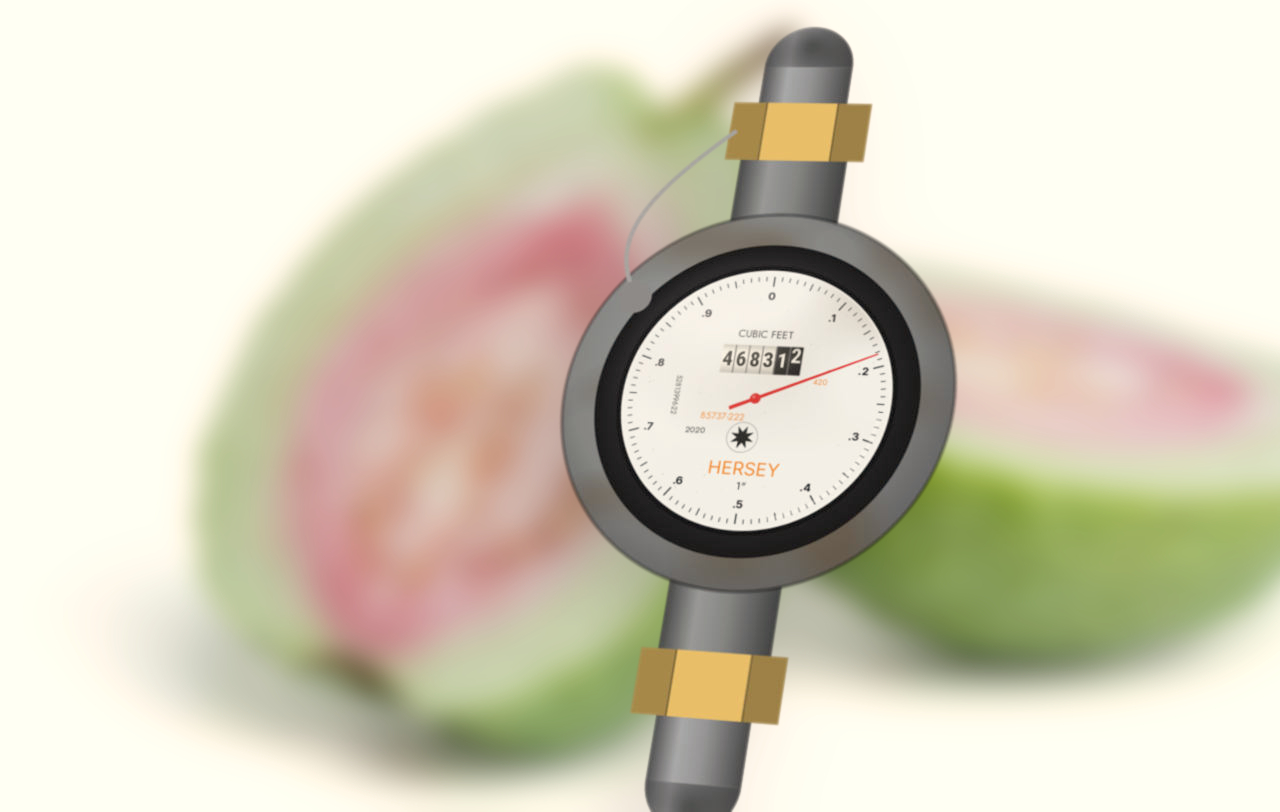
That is value=468312.18 unit=ft³
